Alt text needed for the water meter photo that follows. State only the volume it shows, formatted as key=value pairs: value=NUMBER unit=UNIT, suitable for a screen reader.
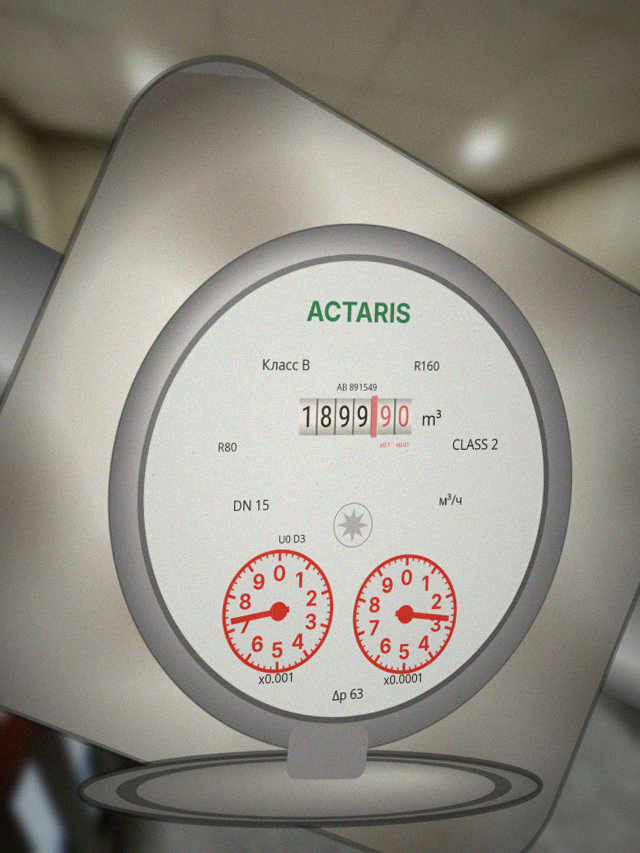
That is value=1899.9072 unit=m³
